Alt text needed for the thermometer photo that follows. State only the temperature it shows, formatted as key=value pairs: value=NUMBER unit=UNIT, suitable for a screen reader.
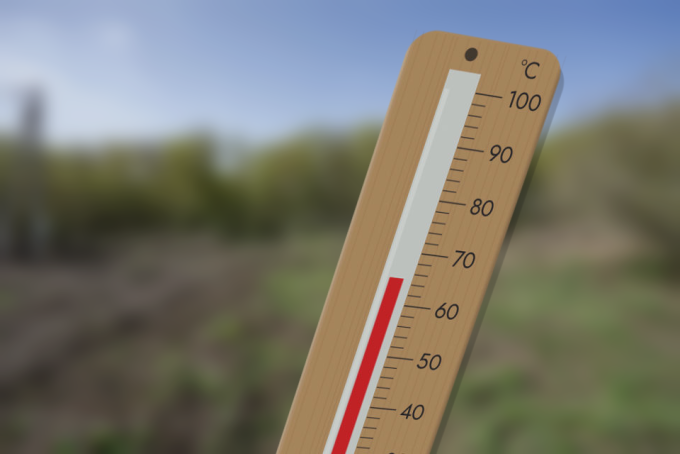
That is value=65 unit=°C
